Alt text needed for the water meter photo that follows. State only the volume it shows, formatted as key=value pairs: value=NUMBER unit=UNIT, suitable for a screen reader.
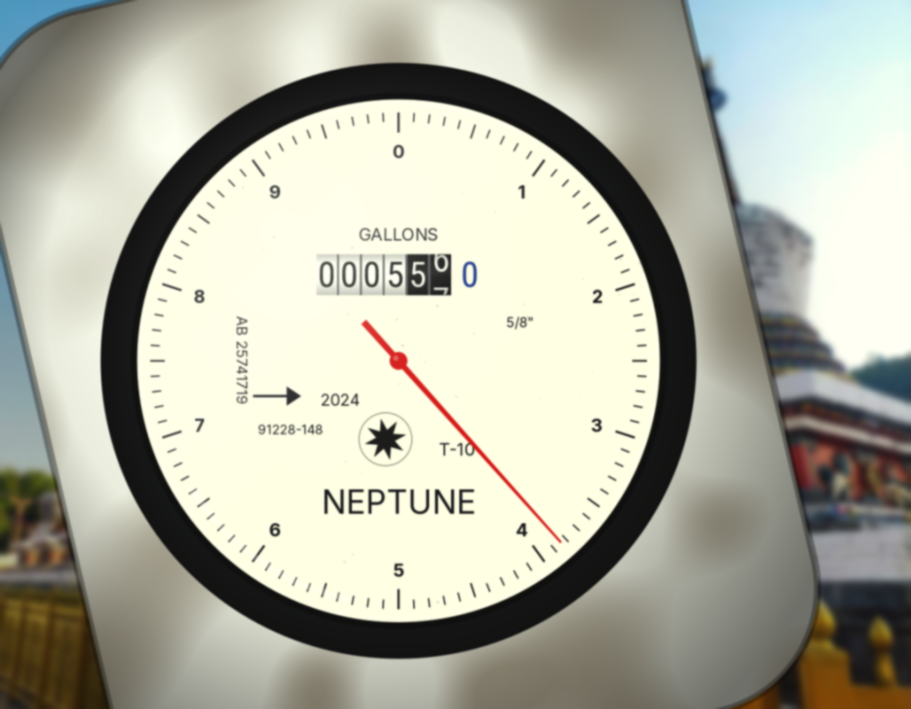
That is value=5563.8 unit=gal
